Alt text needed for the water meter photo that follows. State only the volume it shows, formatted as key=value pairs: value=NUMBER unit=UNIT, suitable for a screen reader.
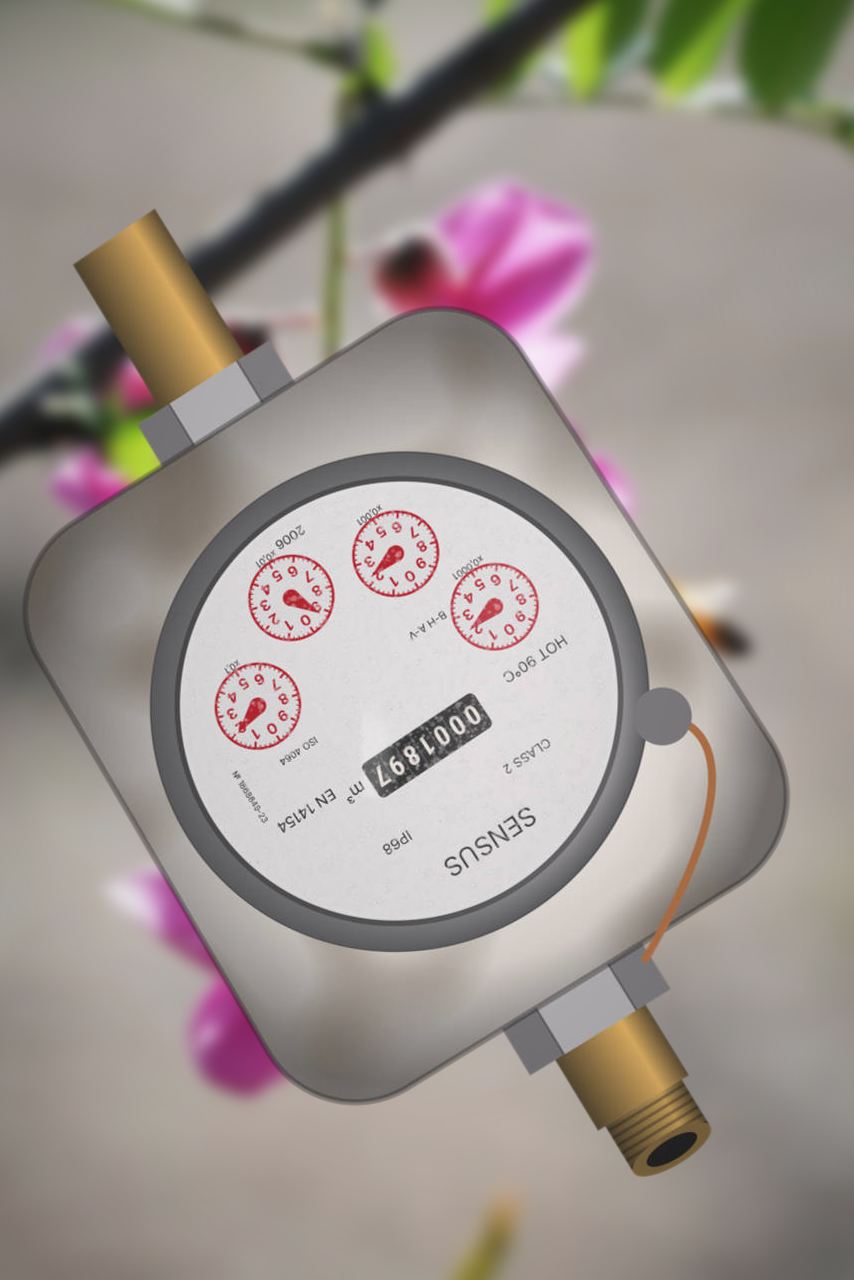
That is value=1897.1922 unit=m³
